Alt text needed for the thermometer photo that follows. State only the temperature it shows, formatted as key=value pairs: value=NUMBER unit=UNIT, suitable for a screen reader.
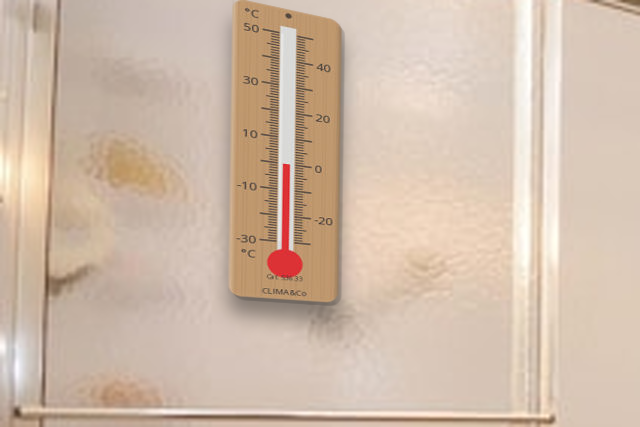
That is value=0 unit=°C
